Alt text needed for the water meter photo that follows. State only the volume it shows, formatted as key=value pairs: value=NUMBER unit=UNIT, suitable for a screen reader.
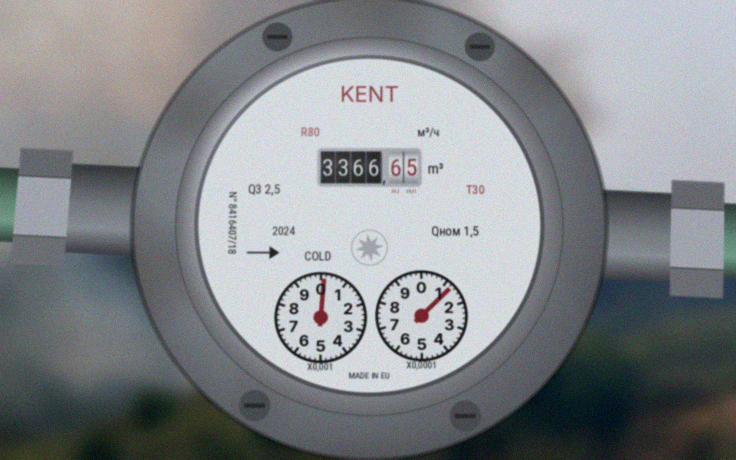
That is value=3366.6501 unit=m³
